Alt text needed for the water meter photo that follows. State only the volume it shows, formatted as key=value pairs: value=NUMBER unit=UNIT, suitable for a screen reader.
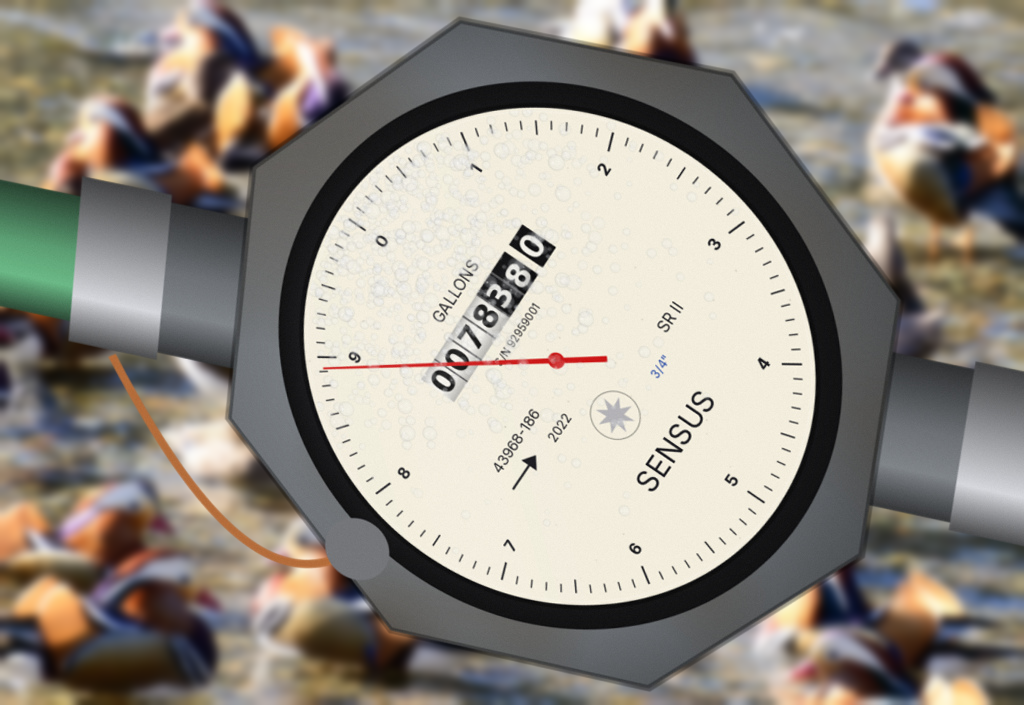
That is value=78378.9 unit=gal
